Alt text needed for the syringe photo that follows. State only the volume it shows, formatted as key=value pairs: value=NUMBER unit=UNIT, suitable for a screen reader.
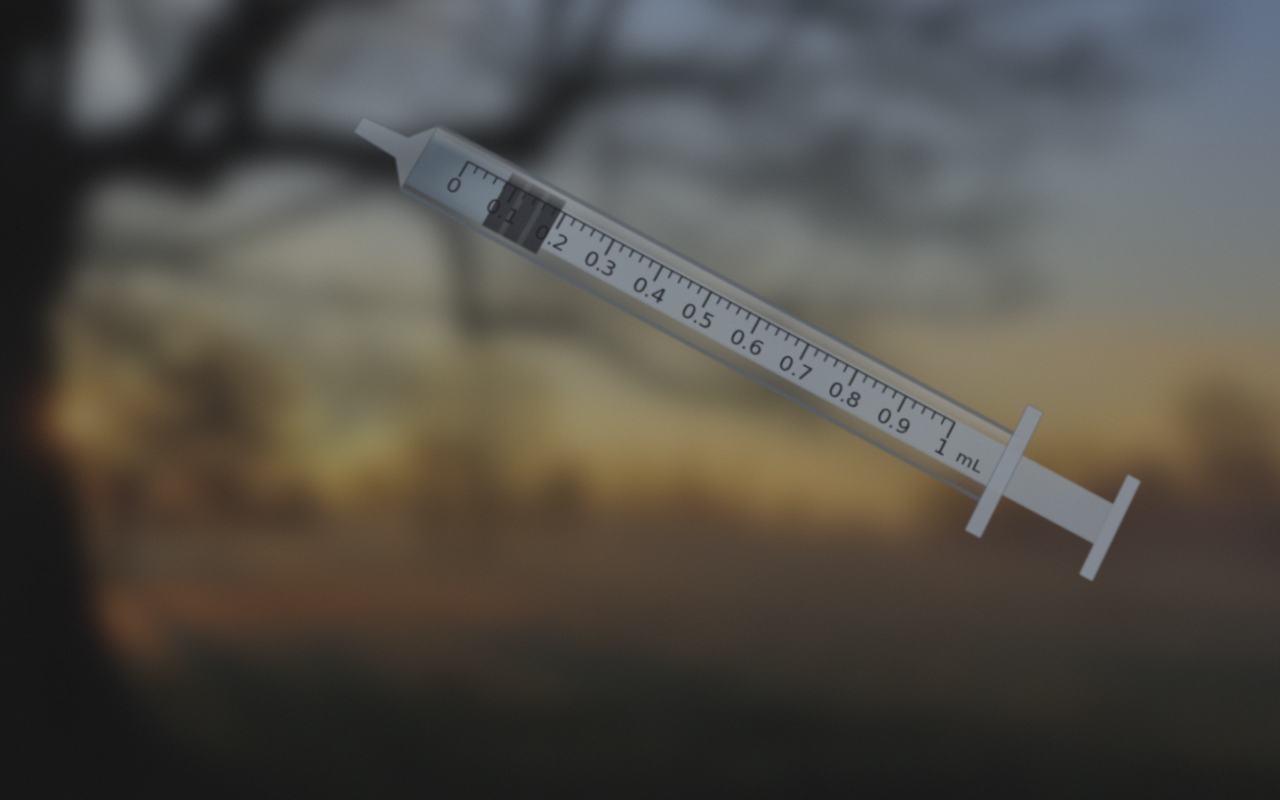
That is value=0.08 unit=mL
